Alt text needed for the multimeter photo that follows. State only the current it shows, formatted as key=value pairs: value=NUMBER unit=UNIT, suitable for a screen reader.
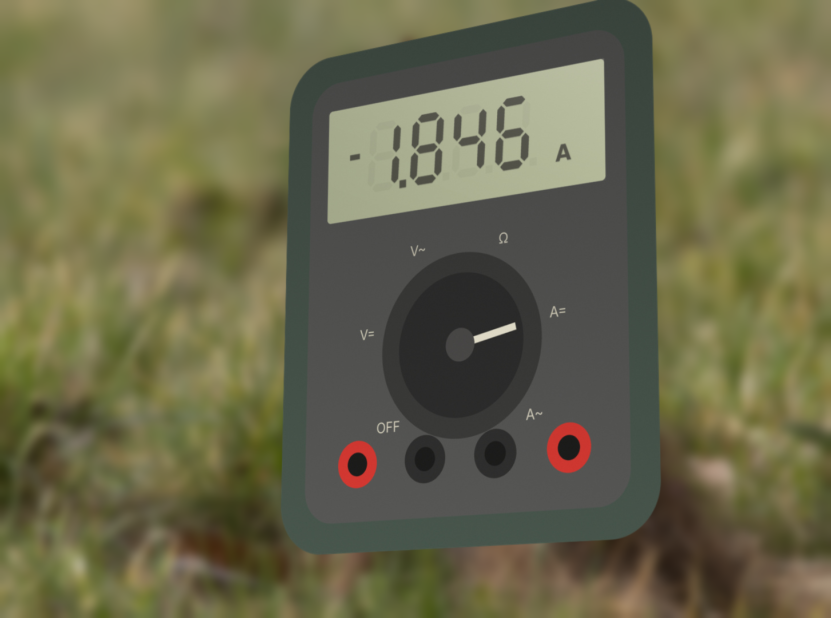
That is value=-1.846 unit=A
